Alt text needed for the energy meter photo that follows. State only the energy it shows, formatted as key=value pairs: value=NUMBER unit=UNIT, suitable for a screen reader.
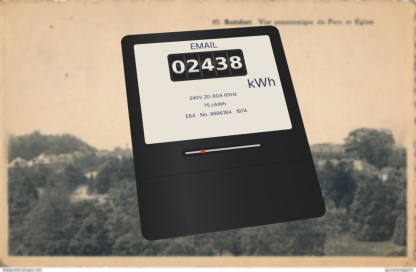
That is value=2438 unit=kWh
